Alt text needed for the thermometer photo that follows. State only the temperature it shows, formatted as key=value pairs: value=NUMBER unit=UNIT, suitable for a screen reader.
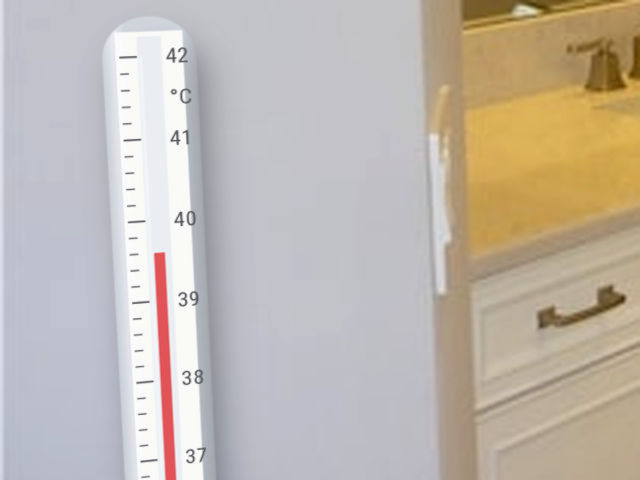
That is value=39.6 unit=°C
